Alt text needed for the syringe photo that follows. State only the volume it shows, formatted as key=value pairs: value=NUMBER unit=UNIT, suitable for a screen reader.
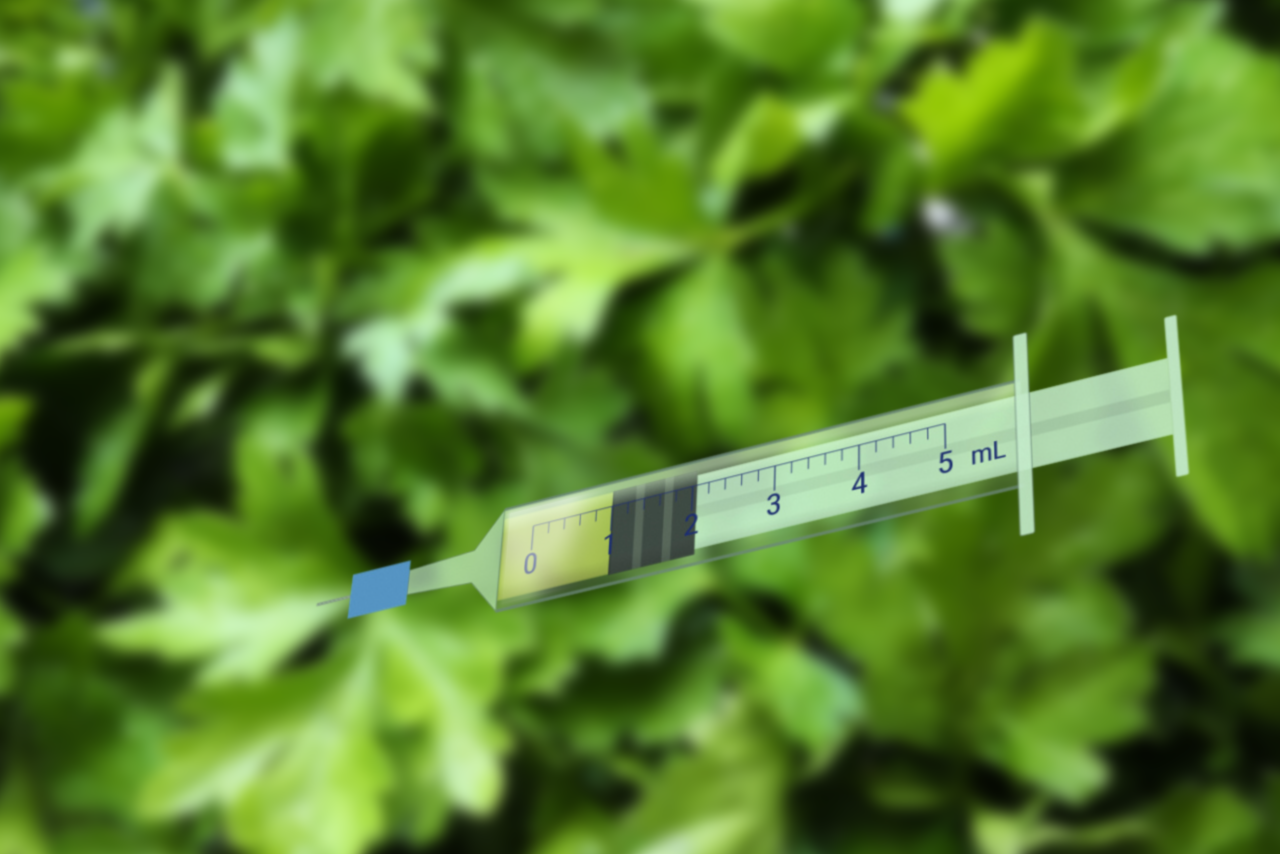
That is value=1 unit=mL
